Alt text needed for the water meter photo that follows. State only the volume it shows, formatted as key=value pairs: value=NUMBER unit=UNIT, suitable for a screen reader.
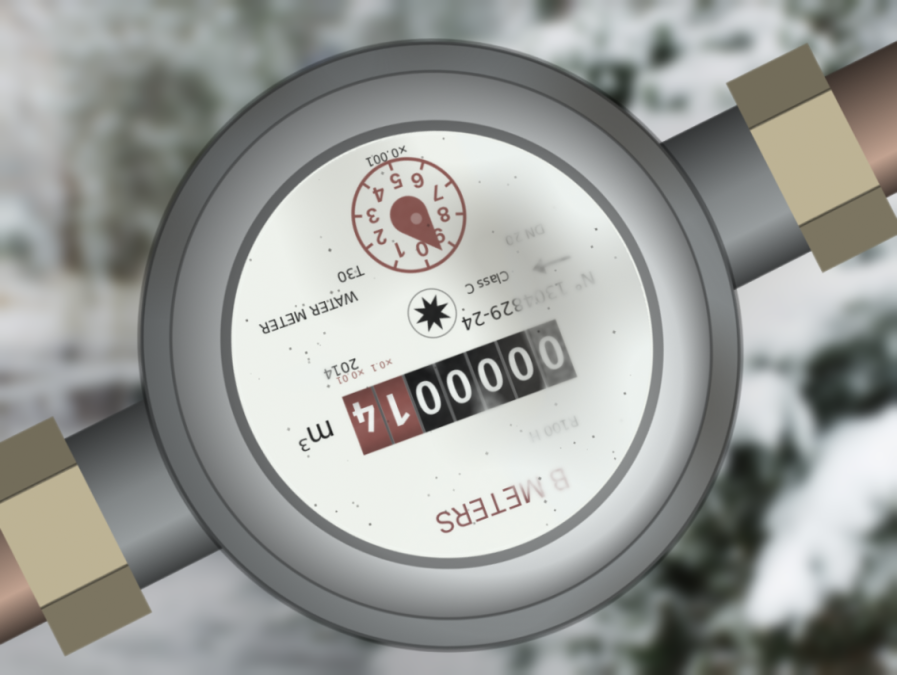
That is value=0.139 unit=m³
